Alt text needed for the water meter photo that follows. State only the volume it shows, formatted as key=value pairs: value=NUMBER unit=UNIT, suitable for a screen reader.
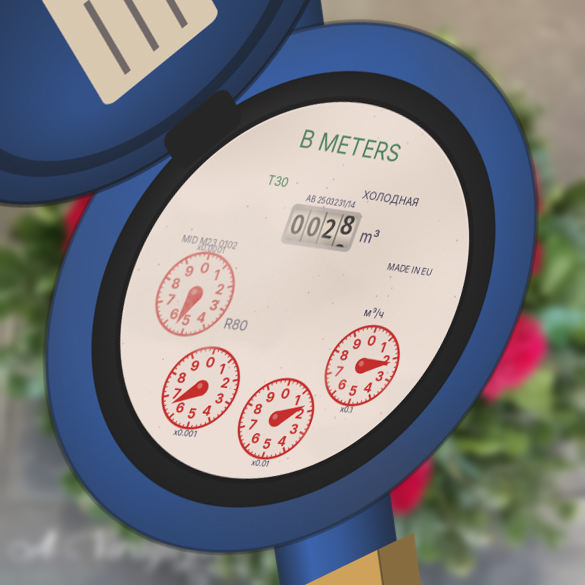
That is value=28.2165 unit=m³
